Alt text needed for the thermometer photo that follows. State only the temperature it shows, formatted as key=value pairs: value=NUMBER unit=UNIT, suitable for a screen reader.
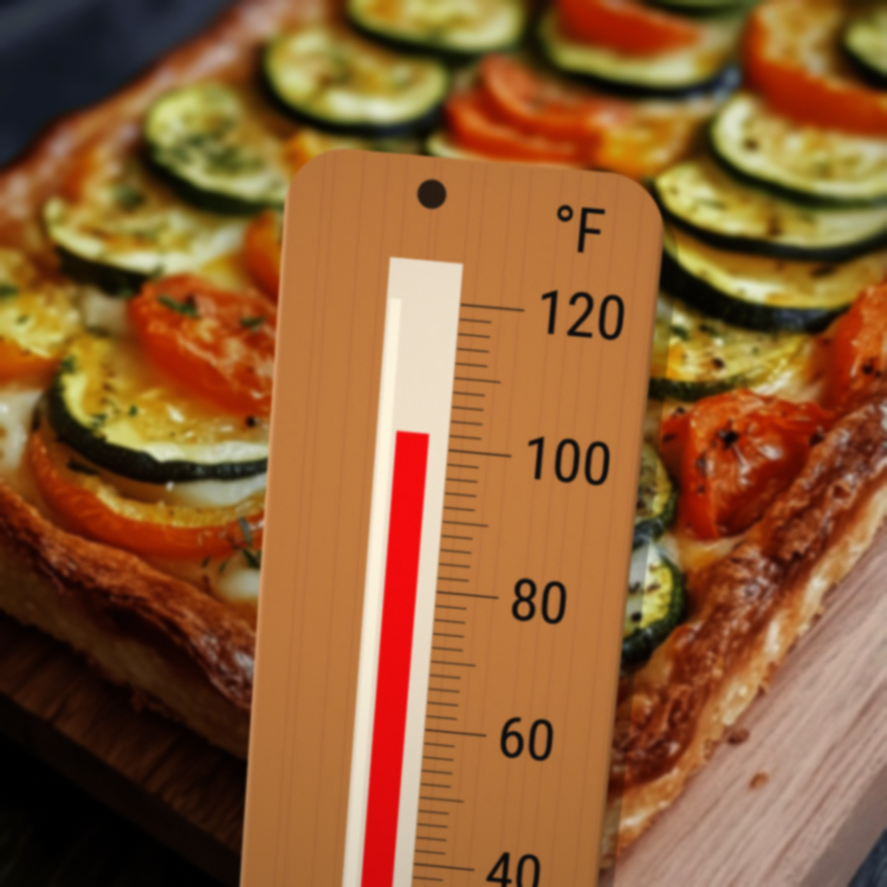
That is value=102 unit=°F
